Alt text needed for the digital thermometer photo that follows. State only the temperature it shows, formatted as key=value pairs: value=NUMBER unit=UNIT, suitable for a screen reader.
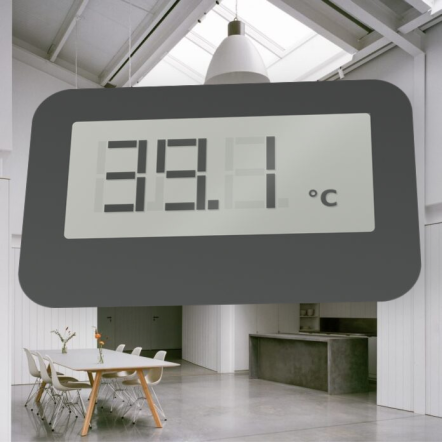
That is value=39.1 unit=°C
